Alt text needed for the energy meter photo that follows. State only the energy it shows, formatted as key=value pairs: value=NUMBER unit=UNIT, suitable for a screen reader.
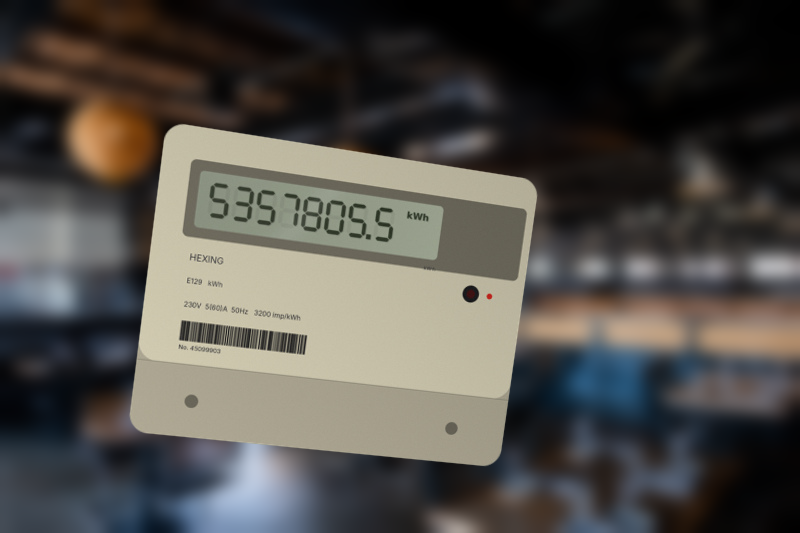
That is value=5357805.5 unit=kWh
